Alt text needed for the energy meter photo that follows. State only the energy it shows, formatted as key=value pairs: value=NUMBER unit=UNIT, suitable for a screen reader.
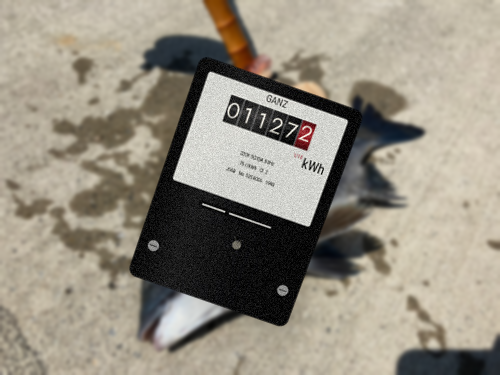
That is value=1127.2 unit=kWh
